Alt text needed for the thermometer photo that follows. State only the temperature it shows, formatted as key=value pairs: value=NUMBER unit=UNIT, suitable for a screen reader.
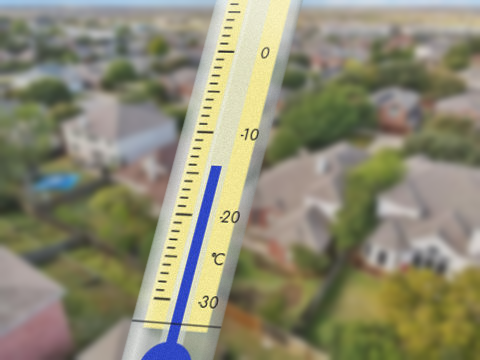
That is value=-14 unit=°C
